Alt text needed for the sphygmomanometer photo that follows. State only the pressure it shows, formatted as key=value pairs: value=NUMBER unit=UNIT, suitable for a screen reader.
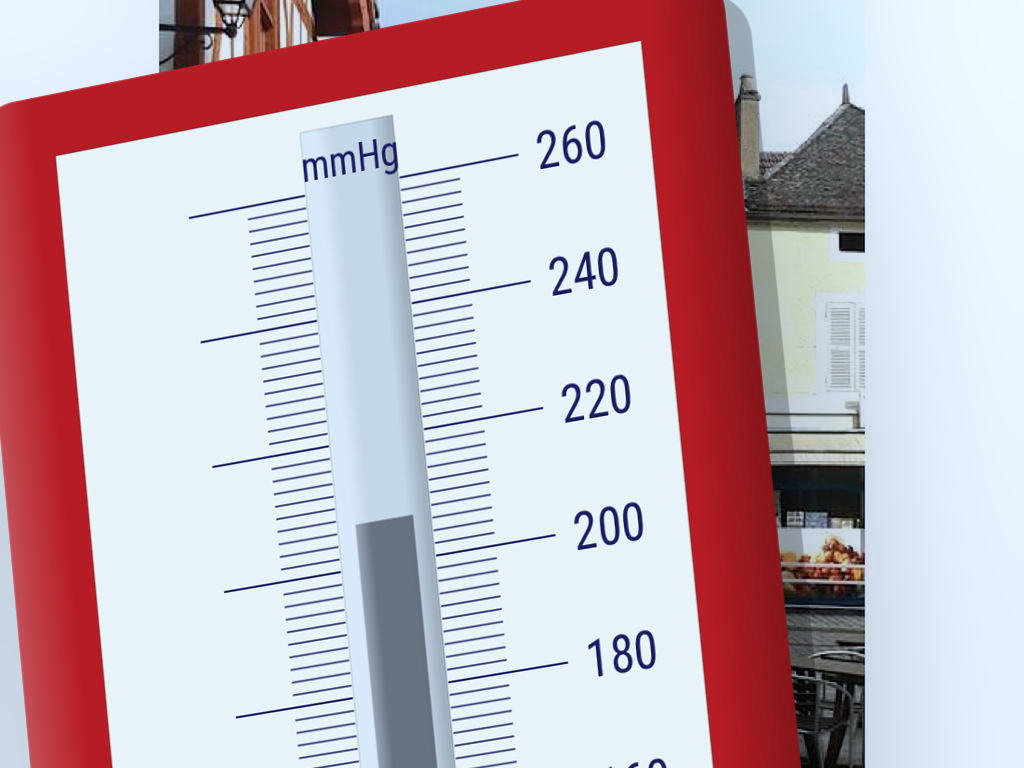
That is value=207 unit=mmHg
